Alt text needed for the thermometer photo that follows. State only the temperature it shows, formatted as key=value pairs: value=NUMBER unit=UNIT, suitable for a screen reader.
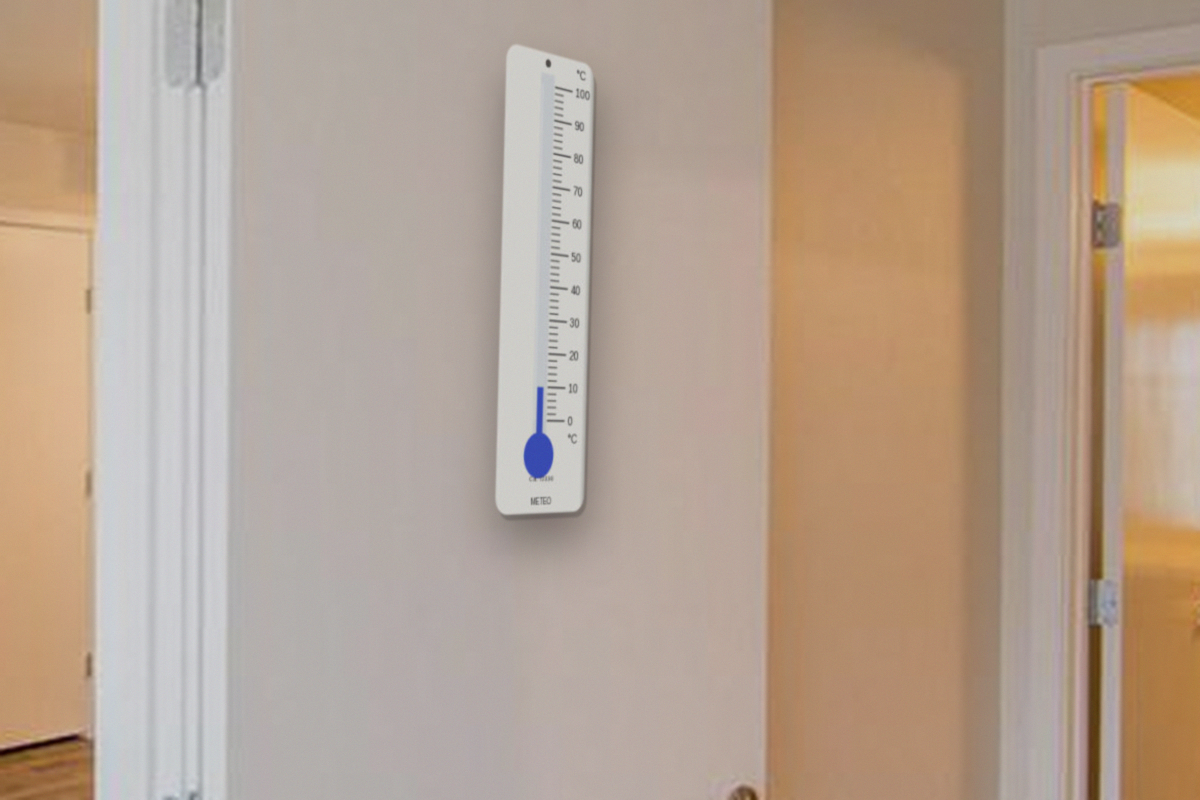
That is value=10 unit=°C
